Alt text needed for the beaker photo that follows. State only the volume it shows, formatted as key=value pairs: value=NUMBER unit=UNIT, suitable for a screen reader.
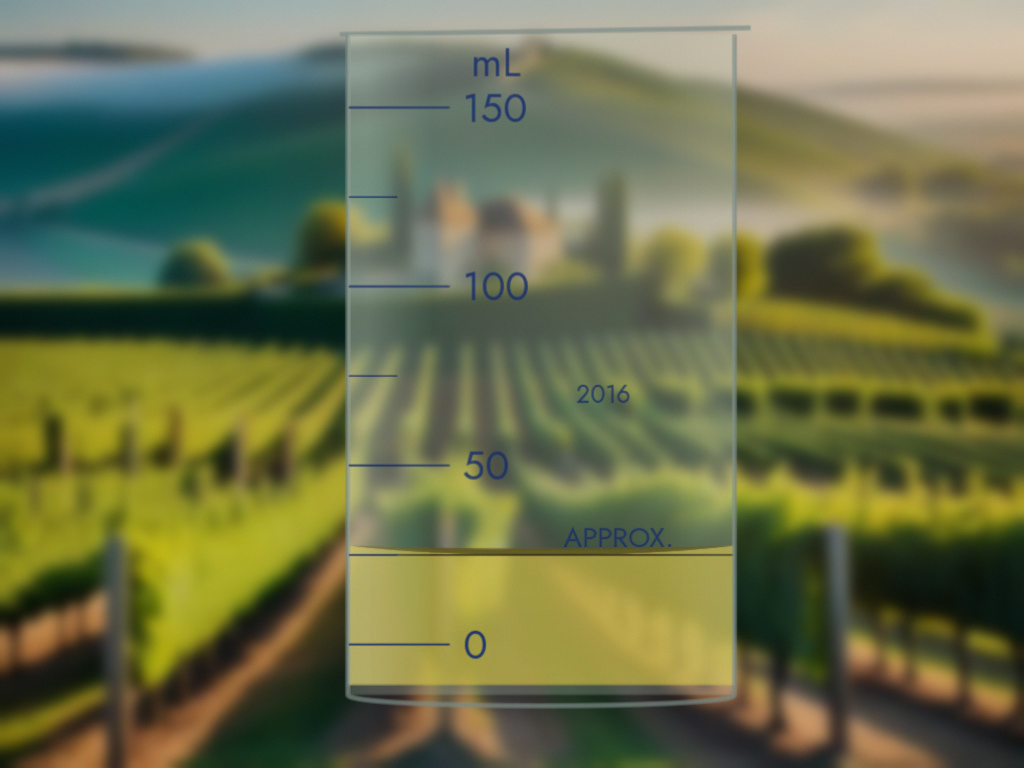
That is value=25 unit=mL
